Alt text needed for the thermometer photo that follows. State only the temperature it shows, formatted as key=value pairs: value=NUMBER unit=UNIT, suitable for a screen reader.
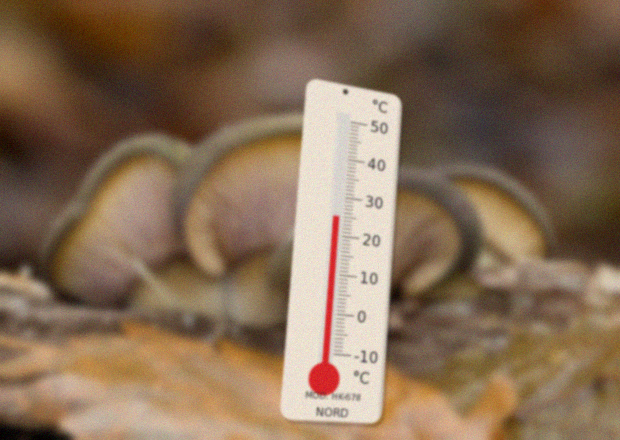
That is value=25 unit=°C
